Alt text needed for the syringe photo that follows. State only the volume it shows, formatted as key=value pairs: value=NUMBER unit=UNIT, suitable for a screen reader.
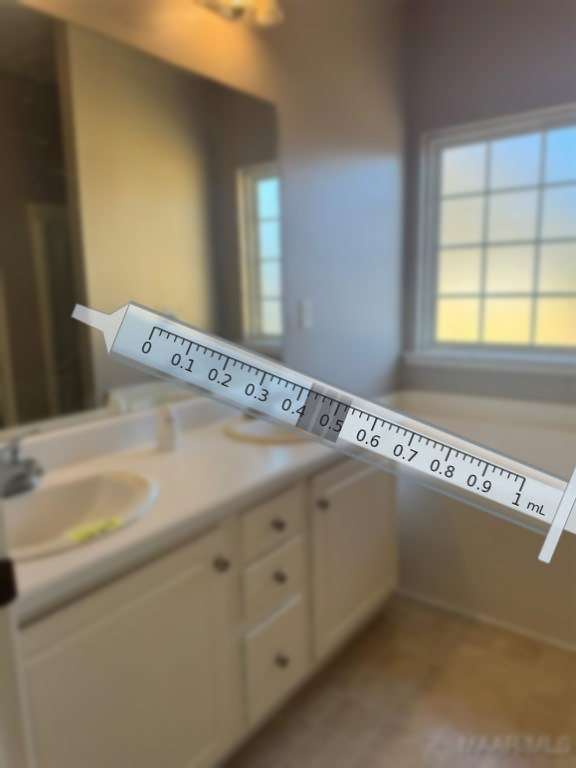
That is value=0.42 unit=mL
